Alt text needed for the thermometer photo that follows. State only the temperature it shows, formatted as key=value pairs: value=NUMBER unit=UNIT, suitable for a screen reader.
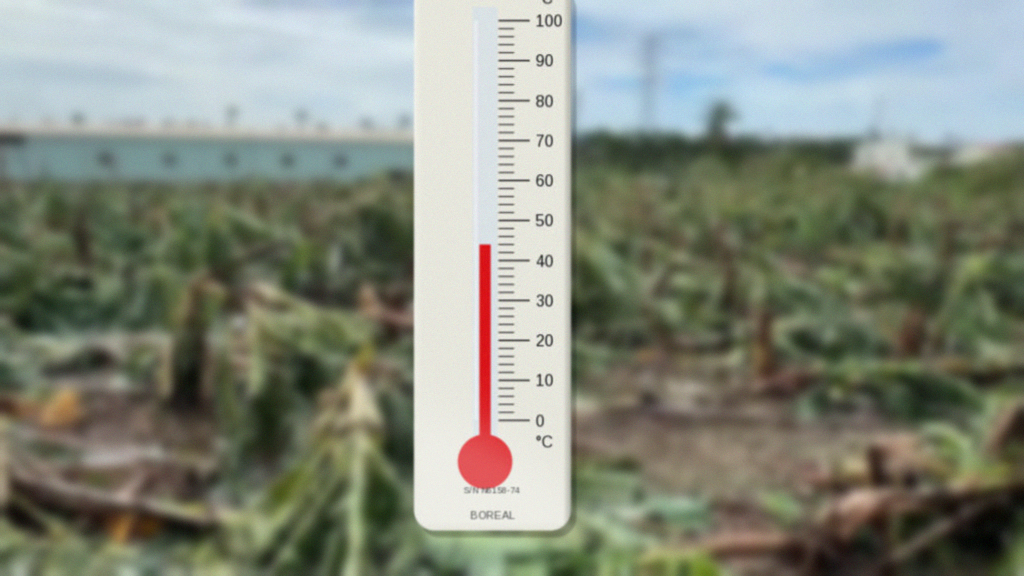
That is value=44 unit=°C
